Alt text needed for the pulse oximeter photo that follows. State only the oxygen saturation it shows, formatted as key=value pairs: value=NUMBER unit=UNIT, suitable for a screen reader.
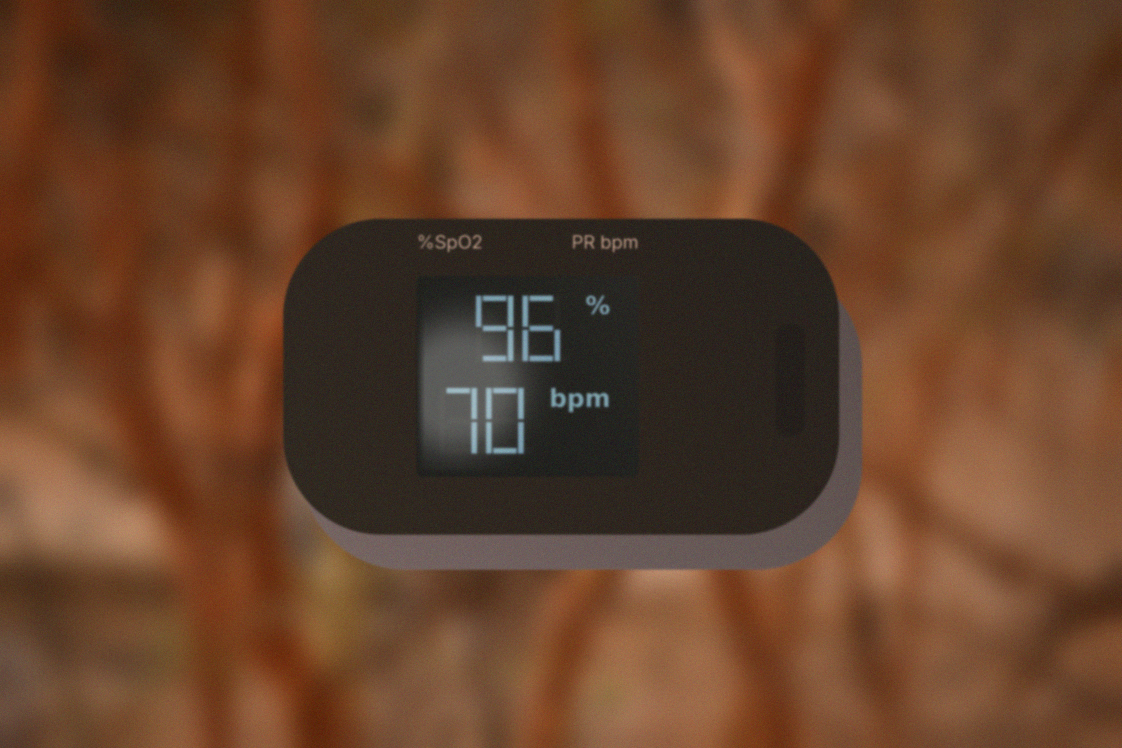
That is value=96 unit=%
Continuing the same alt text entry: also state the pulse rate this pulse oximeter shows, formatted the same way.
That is value=70 unit=bpm
